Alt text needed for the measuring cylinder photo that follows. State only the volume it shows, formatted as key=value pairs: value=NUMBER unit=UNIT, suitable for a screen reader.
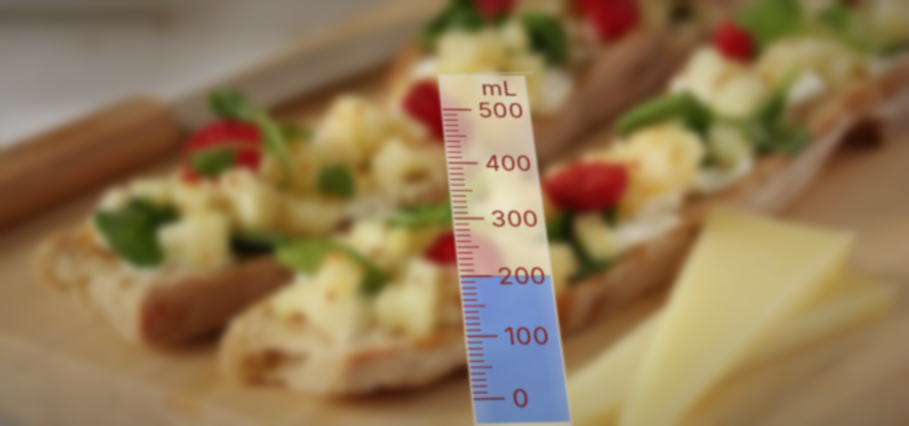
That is value=200 unit=mL
